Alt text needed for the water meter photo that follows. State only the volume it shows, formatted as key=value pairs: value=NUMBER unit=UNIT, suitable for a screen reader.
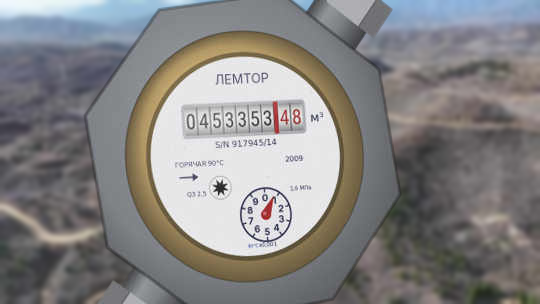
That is value=453353.480 unit=m³
